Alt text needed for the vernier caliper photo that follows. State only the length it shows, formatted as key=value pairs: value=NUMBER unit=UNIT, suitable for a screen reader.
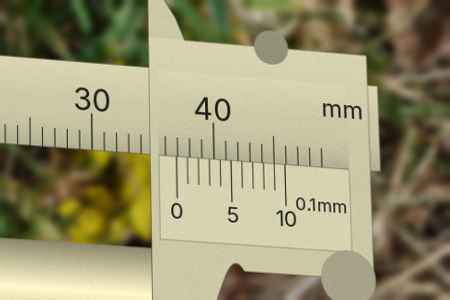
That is value=36.9 unit=mm
